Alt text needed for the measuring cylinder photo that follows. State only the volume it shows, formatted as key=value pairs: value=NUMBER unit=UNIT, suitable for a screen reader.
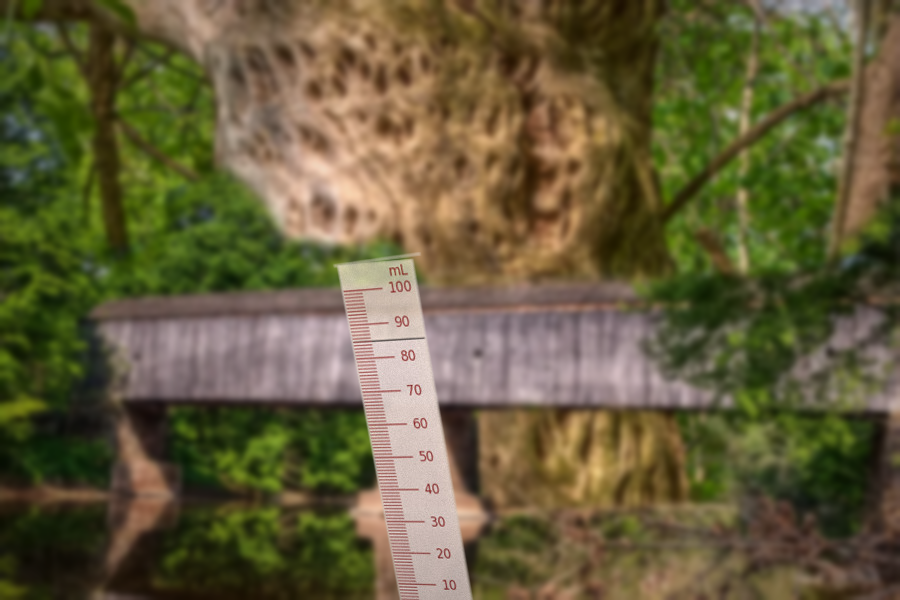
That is value=85 unit=mL
